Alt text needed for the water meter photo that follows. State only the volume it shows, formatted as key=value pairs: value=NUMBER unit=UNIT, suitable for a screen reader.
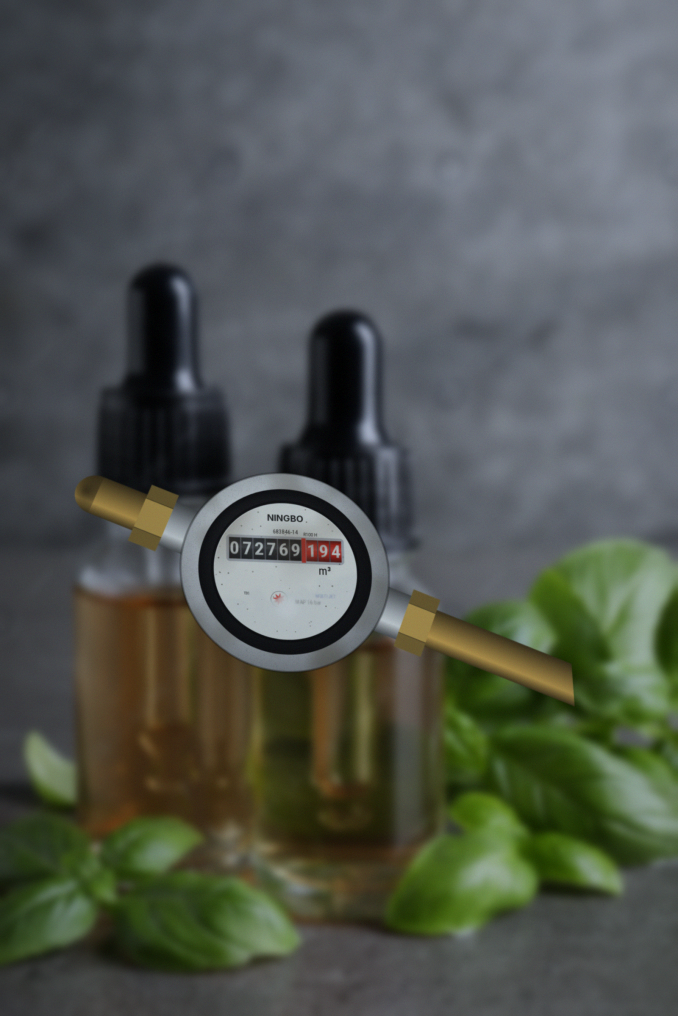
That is value=72769.194 unit=m³
